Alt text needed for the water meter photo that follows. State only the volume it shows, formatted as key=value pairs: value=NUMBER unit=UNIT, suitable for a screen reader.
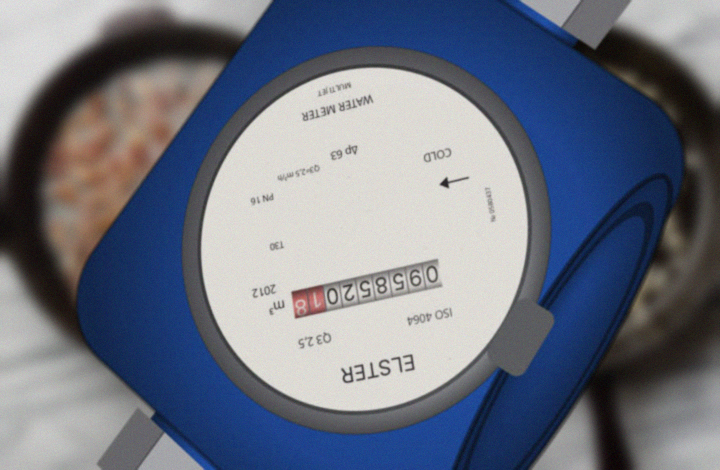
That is value=958520.18 unit=m³
